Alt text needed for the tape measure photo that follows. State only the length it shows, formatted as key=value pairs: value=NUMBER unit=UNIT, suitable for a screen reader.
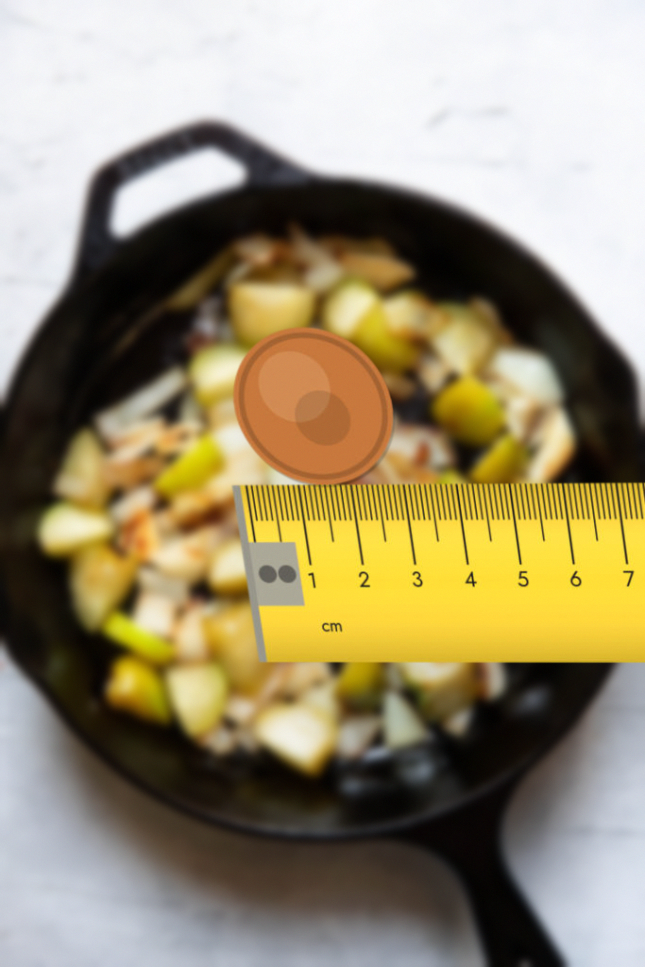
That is value=3 unit=cm
